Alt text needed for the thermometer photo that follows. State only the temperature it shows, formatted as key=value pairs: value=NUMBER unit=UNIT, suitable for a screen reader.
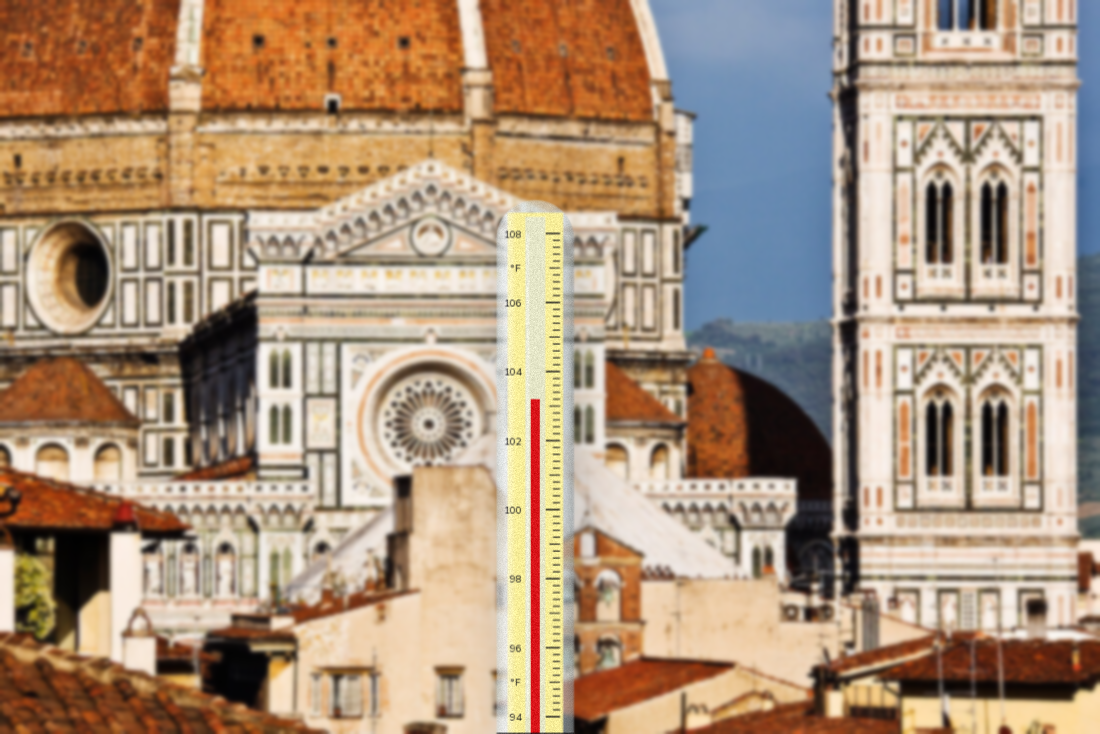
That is value=103.2 unit=°F
